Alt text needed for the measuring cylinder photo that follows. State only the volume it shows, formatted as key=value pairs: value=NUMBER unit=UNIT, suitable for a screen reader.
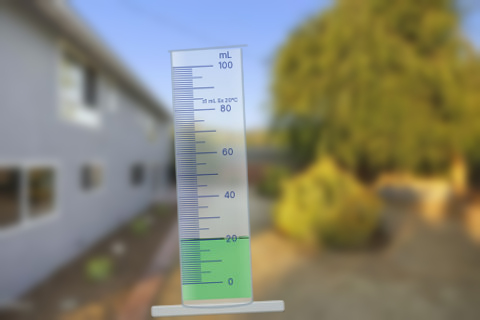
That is value=20 unit=mL
